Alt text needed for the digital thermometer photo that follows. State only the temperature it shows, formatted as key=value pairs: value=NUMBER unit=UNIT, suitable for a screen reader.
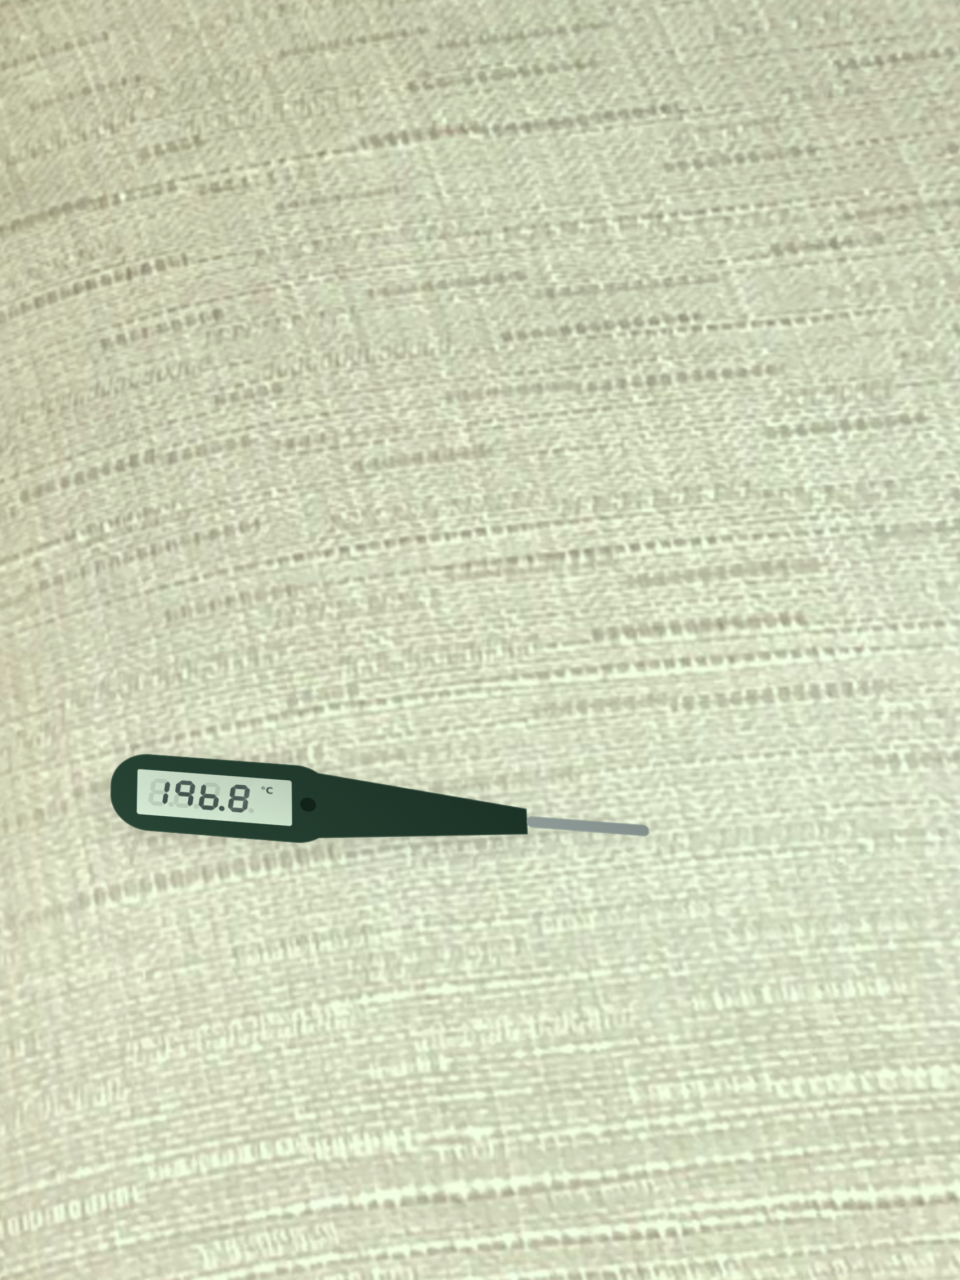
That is value=196.8 unit=°C
